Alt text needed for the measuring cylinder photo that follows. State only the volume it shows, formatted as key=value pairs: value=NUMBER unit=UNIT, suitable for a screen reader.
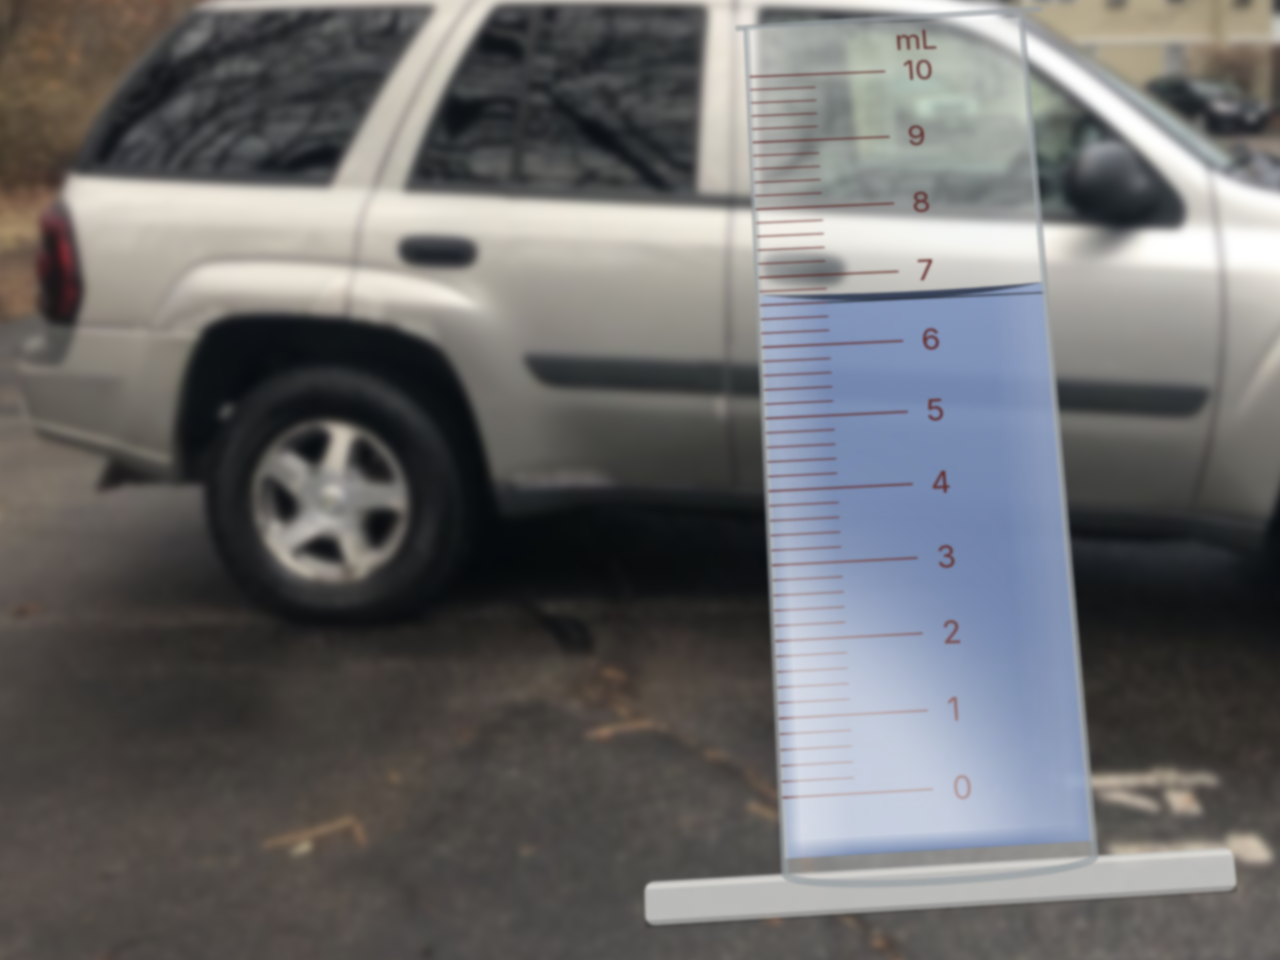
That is value=6.6 unit=mL
